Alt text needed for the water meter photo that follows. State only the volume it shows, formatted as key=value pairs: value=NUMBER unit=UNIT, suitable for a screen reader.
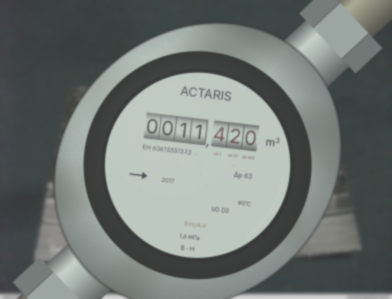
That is value=11.420 unit=m³
